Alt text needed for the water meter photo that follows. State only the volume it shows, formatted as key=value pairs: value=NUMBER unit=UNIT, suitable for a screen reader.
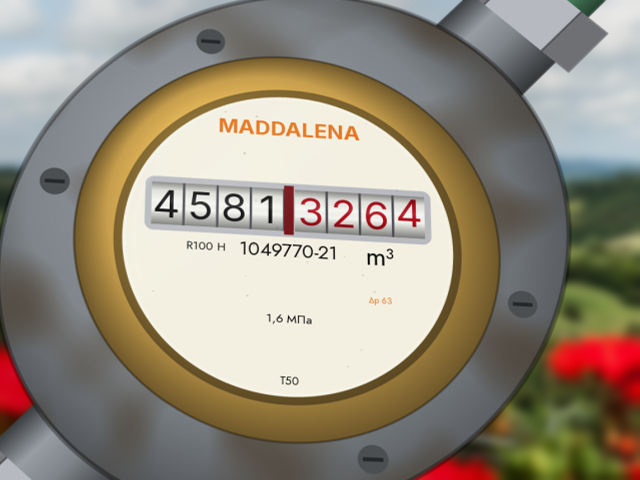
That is value=4581.3264 unit=m³
